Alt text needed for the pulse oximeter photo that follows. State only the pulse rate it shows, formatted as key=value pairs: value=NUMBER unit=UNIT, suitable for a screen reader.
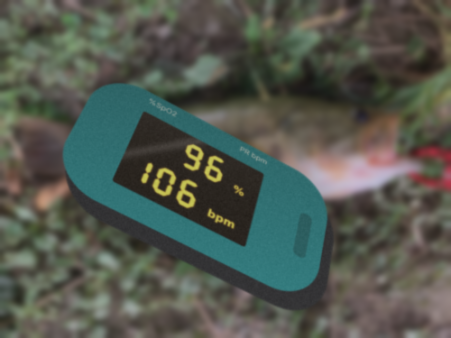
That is value=106 unit=bpm
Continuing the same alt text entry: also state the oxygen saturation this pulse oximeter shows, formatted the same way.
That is value=96 unit=%
